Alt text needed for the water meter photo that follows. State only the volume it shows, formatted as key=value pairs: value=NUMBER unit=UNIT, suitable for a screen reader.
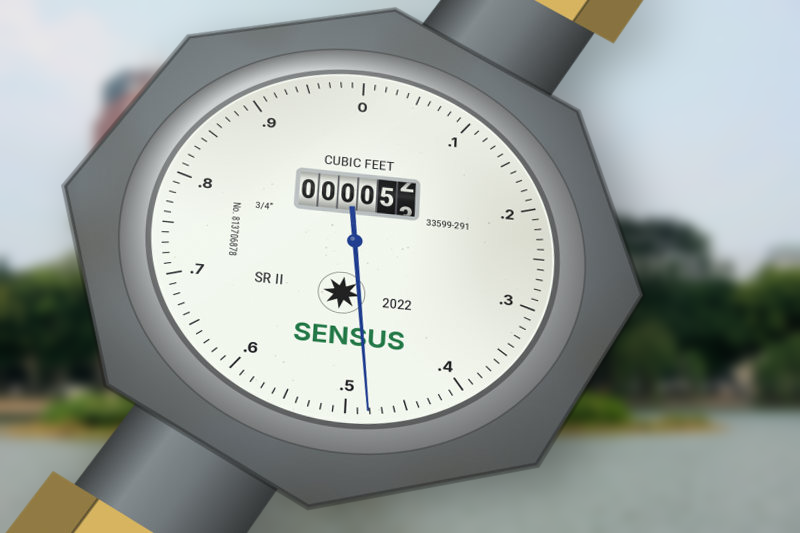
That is value=52.48 unit=ft³
